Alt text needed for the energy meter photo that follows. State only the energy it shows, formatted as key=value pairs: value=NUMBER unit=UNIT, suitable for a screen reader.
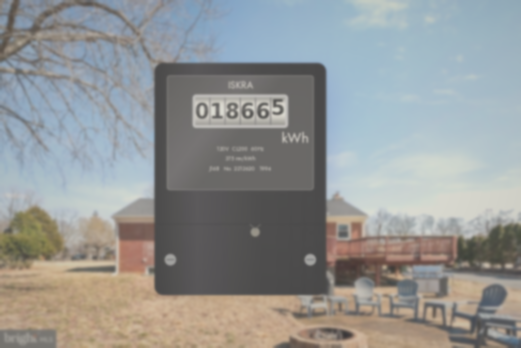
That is value=18665 unit=kWh
